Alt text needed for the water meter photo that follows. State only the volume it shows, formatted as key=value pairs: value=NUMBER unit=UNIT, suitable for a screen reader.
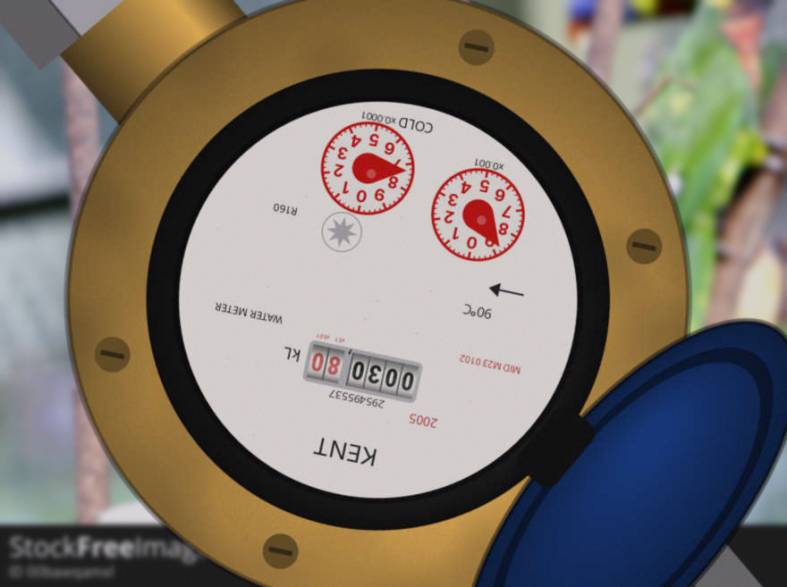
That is value=30.8087 unit=kL
